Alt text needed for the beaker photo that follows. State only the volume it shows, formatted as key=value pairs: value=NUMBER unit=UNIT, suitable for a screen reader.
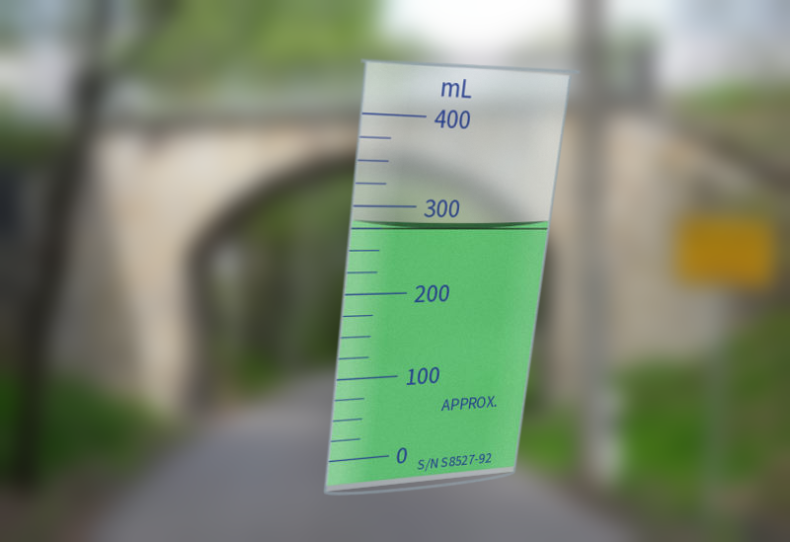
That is value=275 unit=mL
